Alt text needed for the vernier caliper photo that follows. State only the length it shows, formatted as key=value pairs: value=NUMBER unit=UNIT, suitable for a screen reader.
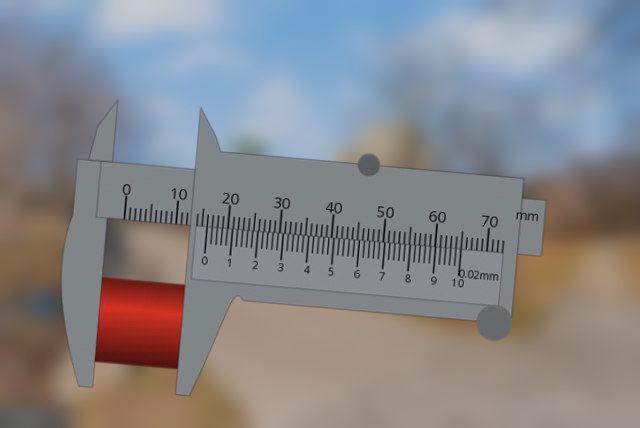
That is value=16.0 unit=mm
